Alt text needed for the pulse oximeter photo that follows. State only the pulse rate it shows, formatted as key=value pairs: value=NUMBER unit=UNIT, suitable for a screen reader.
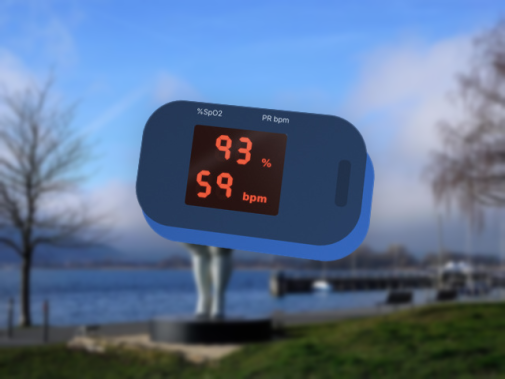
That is value=59 unit=bpm
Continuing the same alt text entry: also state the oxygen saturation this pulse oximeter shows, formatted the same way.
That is value=93 unit=%
